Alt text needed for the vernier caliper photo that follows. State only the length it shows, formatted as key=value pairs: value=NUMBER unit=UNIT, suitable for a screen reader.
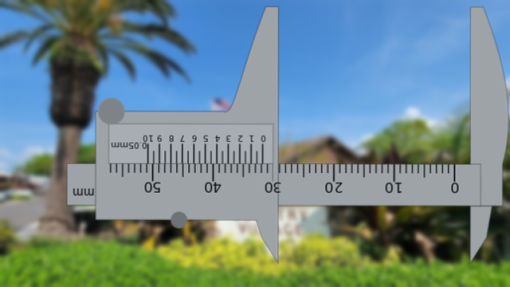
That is value=31.8 unit=mm
